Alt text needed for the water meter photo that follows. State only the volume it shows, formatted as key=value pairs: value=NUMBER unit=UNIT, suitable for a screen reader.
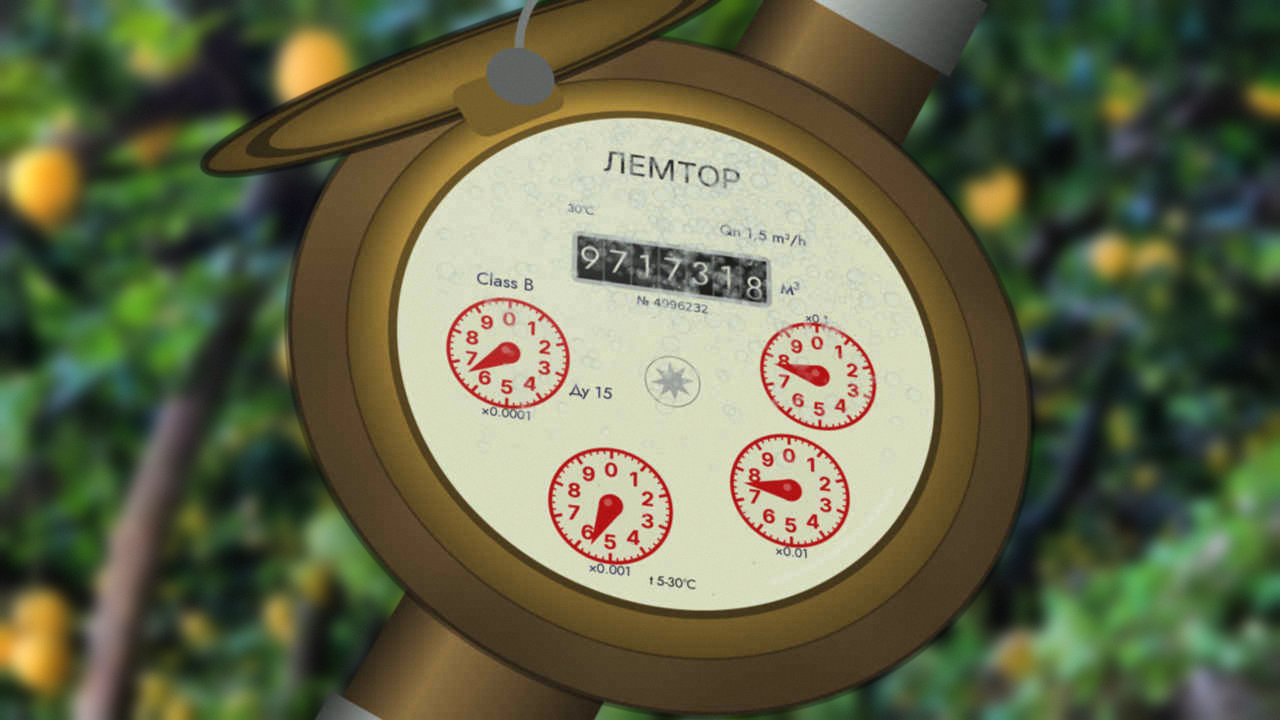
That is value=9717317.7756 unit=m³
